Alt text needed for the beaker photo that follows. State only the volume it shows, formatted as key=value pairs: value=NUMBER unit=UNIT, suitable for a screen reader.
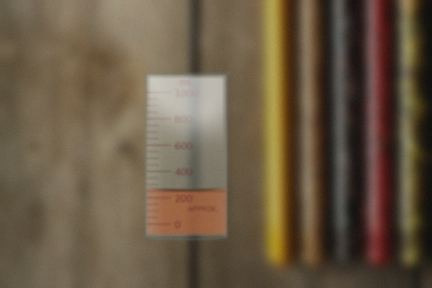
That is value=250 unit=mL
